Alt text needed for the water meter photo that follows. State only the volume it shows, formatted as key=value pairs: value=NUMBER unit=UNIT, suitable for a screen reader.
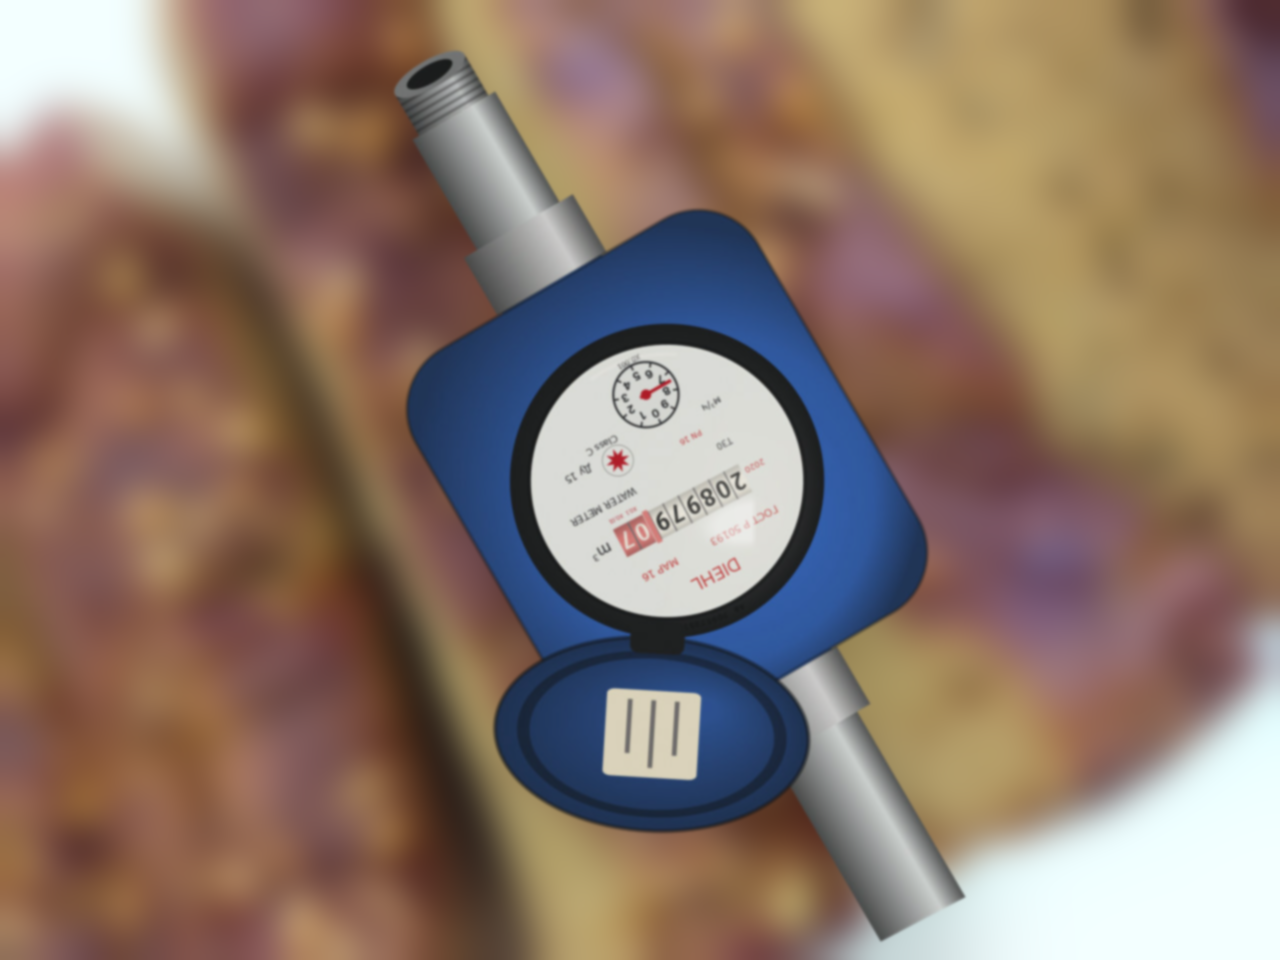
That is value=208979.077 unit=m³
